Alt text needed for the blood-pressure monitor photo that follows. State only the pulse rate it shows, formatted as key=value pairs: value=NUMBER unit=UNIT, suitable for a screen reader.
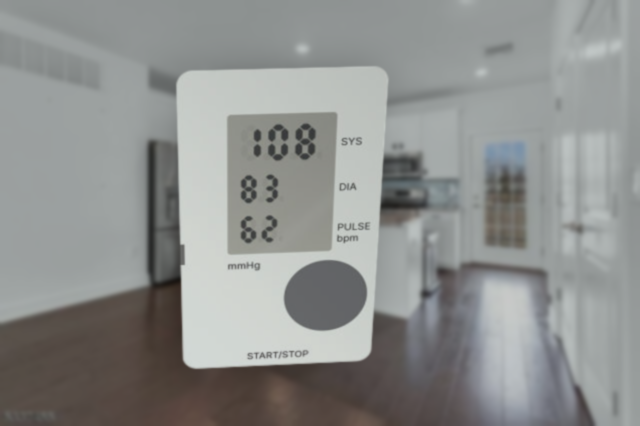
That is value=62 unit=bpm
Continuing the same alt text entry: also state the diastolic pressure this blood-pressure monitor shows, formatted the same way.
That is value=83 unit=mmHg
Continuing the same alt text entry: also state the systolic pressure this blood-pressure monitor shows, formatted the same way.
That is value=108 unit=mmHg
